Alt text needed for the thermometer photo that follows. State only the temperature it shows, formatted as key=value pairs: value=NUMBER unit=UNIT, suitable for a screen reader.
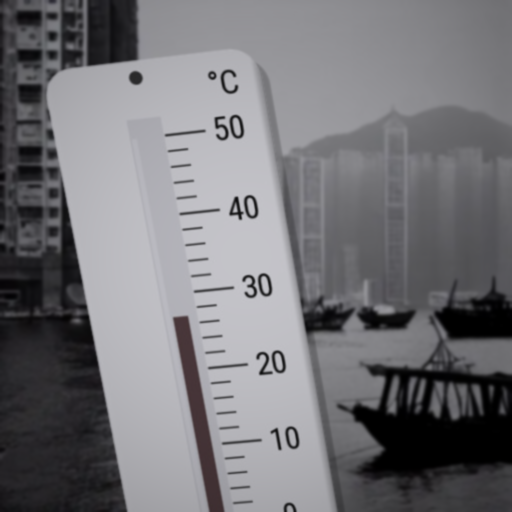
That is value=27 unit=°C
